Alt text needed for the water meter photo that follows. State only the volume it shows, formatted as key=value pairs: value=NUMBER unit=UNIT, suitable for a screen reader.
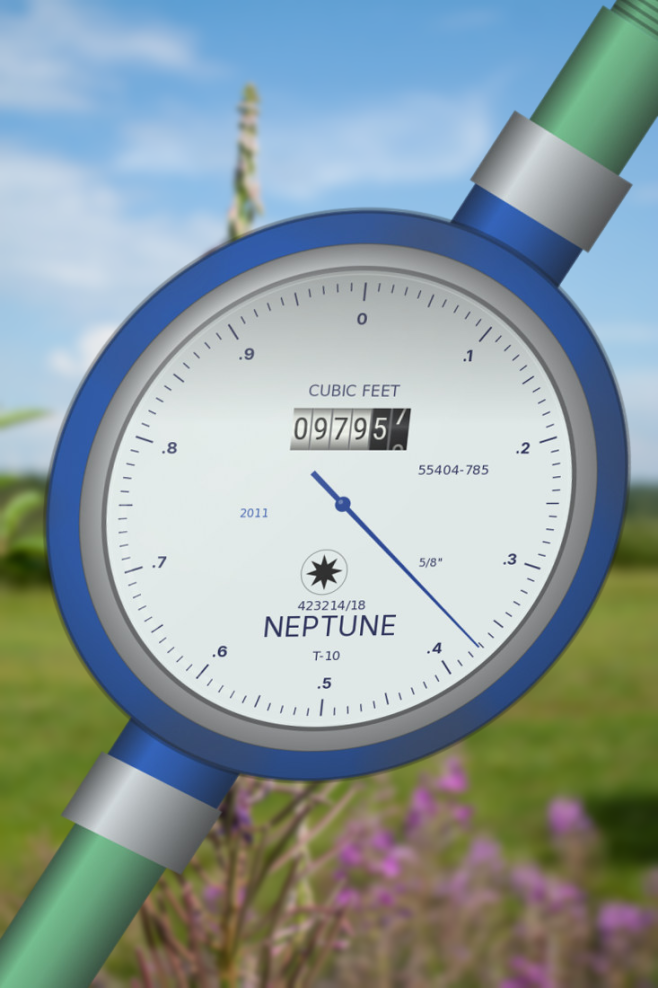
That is value=97957.37 unit=ft³
